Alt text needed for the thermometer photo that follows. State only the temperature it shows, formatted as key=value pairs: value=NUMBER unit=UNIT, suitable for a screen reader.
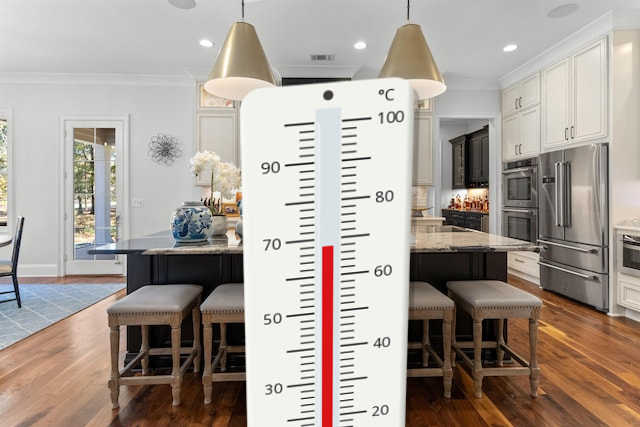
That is value=68 unit=°C
